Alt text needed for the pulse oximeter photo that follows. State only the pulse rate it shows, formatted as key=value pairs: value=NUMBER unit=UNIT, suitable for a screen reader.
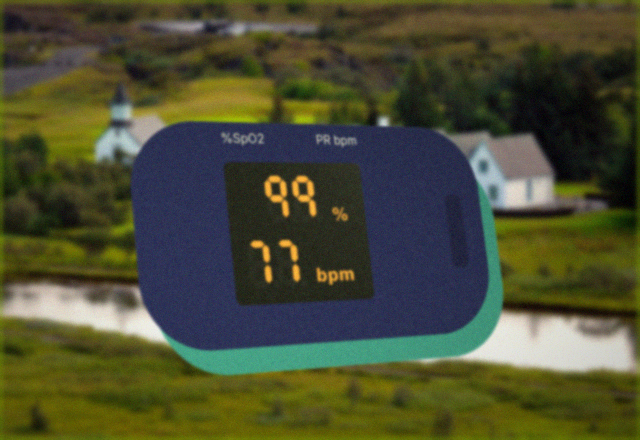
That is value=77 unit=bpm
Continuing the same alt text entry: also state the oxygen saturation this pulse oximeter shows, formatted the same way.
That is value=99 unit=%
